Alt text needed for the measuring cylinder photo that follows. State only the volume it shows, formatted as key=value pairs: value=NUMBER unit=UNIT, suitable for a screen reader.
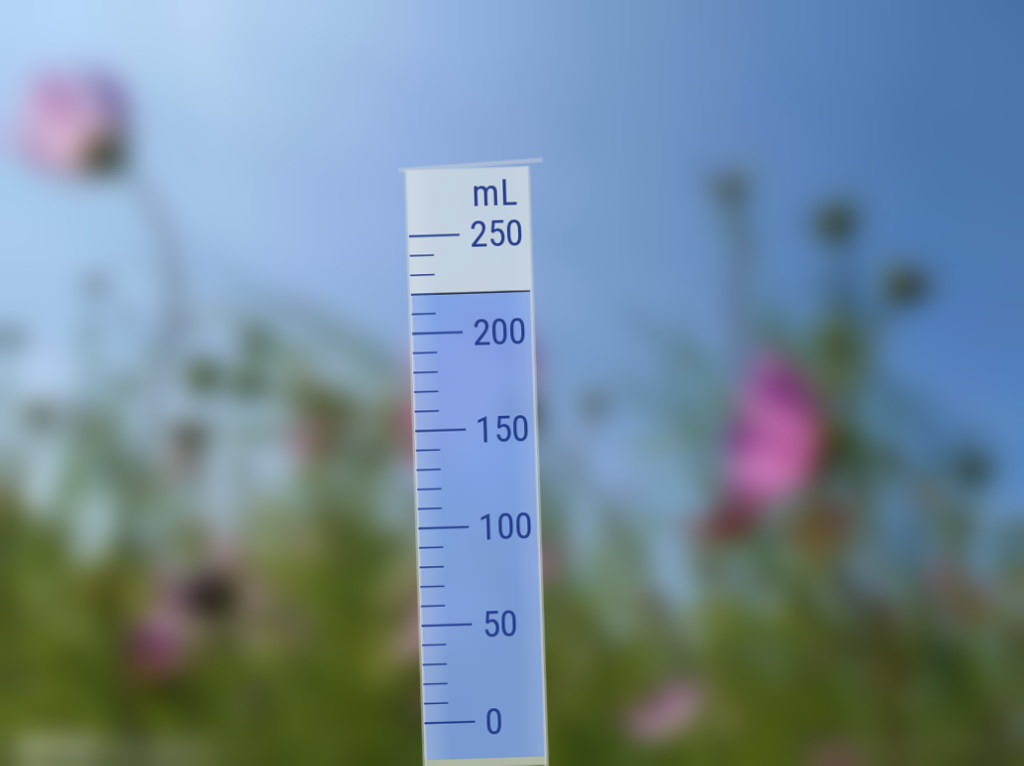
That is value=220 unit=mL
